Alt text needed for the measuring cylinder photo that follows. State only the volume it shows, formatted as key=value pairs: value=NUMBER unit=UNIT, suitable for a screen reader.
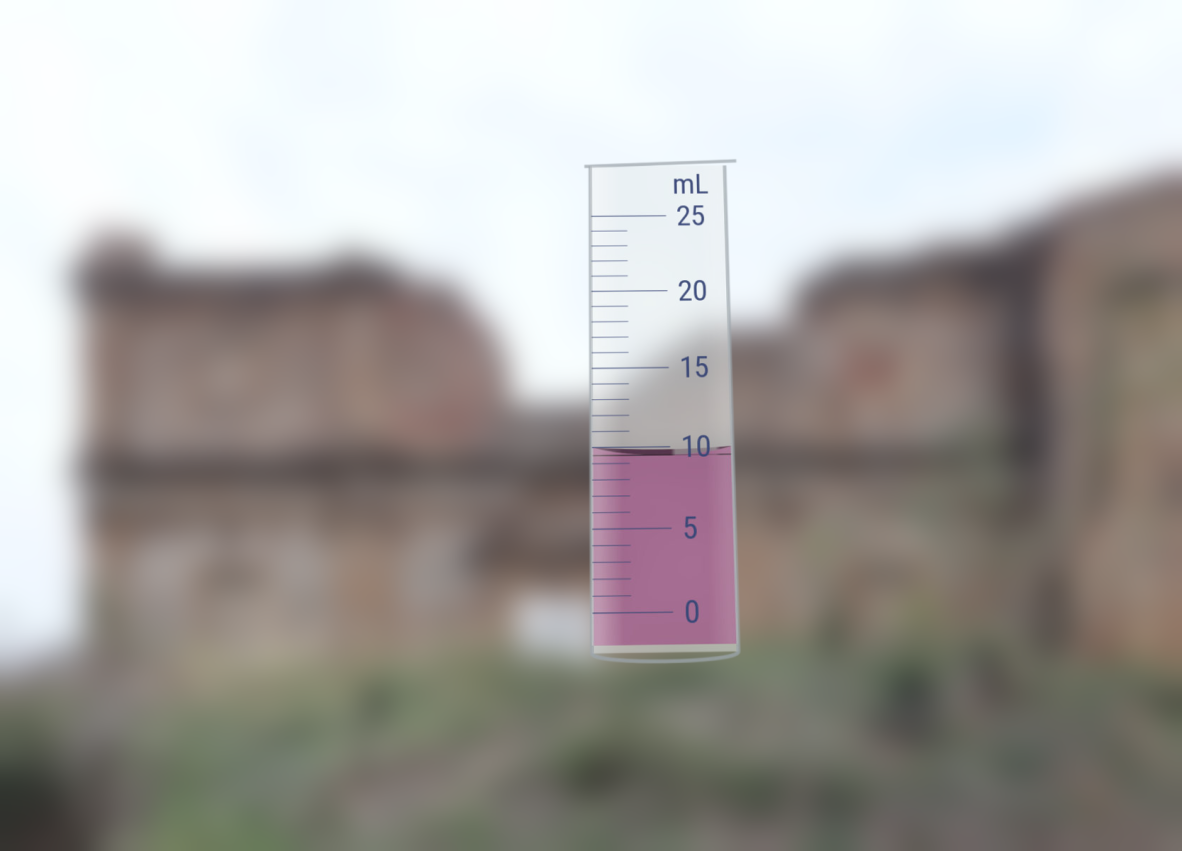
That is value=9.5 unit=mL
